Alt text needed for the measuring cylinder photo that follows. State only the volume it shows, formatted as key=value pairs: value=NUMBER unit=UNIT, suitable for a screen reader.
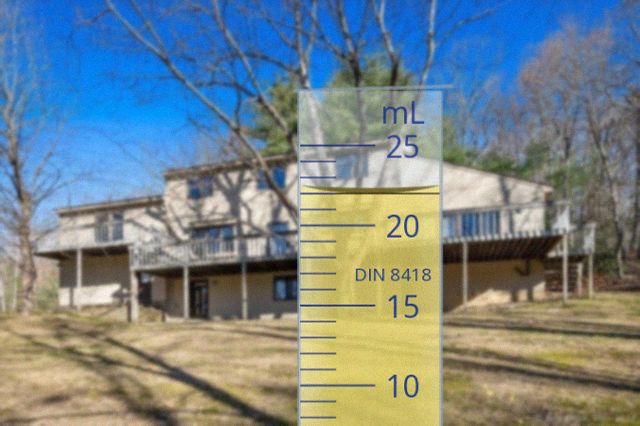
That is value=22 unit=mL
